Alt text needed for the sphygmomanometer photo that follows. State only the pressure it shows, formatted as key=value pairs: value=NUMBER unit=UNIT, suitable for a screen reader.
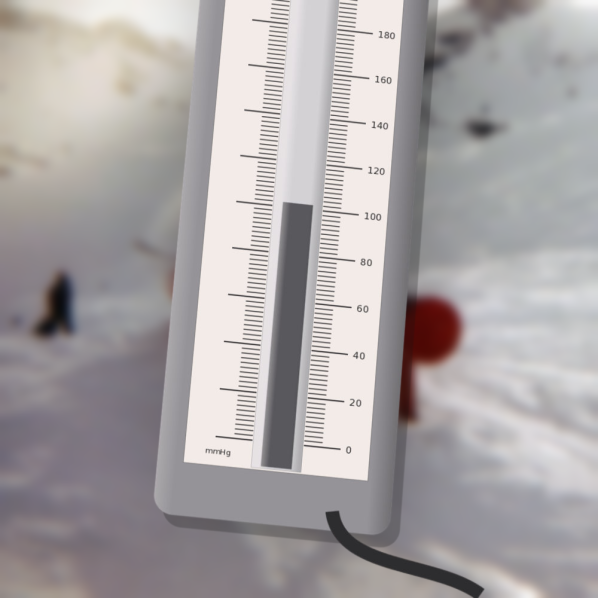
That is value=102 unit=mmHg
